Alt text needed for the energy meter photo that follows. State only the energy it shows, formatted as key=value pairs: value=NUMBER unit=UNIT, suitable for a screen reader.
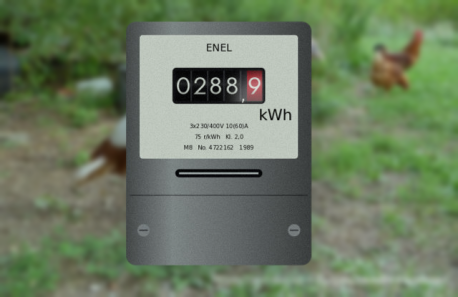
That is value=288.9 unit=kWh
